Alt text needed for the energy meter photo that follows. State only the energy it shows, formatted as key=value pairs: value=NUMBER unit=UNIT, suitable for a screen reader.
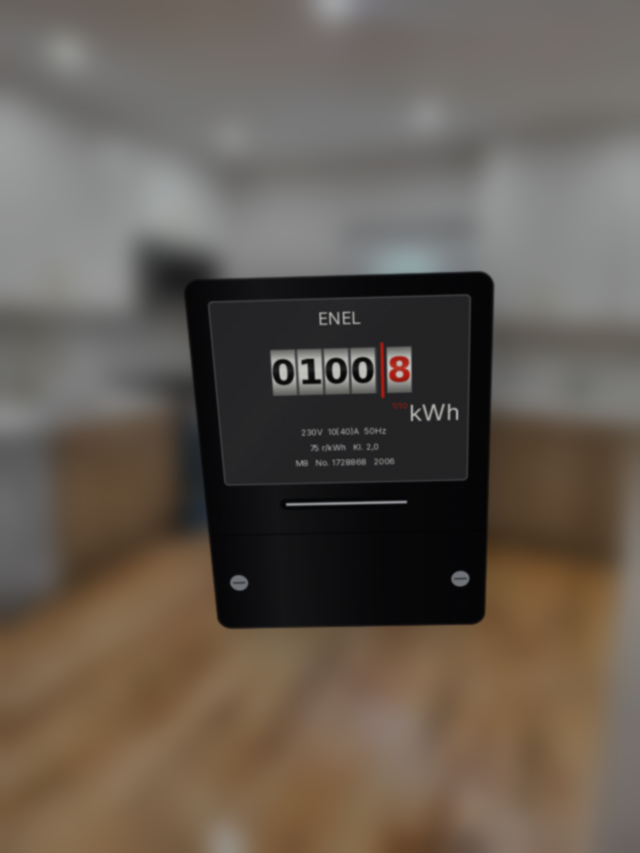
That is value=100.8 unit=kWh
